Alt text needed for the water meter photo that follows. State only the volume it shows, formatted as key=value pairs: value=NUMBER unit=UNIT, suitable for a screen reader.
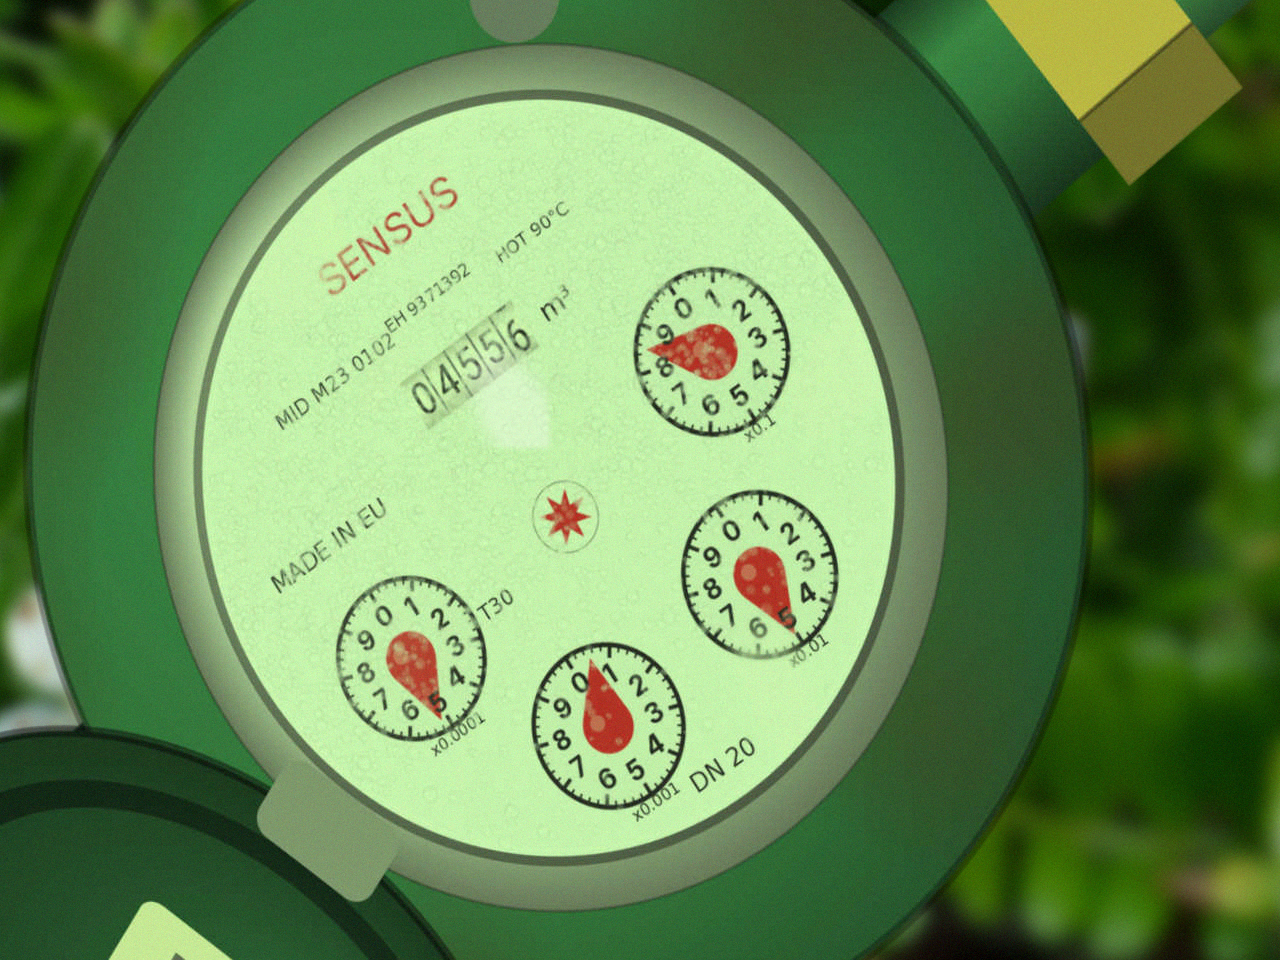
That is value=4555.8505 unit=m³
